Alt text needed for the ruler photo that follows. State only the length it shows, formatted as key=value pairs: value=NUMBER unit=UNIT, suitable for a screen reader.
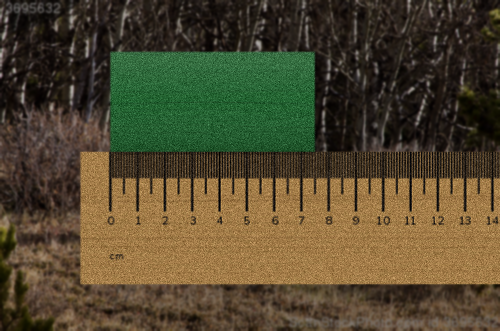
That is value=7.5 unit=cm
